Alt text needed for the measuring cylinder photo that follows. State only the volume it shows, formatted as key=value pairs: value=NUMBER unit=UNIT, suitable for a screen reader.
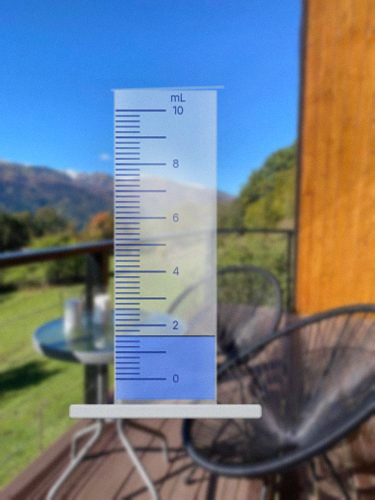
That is value=1.6 unit=mL
